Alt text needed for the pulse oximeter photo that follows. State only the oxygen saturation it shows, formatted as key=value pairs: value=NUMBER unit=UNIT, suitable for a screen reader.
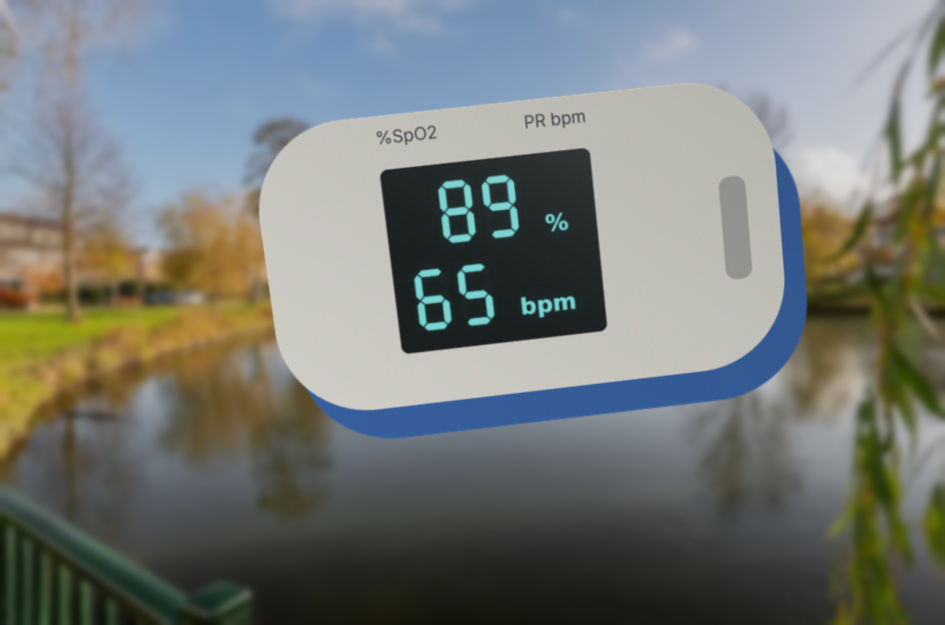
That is value=89 unit=%
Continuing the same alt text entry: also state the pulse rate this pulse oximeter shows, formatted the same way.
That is value=65 unit=bpm
